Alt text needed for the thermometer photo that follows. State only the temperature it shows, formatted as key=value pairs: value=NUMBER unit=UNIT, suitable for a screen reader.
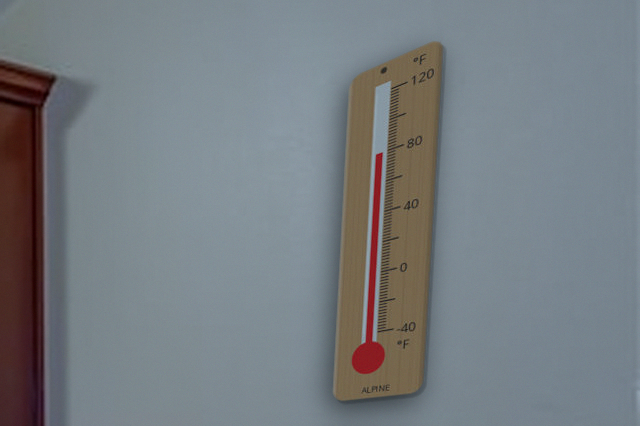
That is value=80 unit=°F
